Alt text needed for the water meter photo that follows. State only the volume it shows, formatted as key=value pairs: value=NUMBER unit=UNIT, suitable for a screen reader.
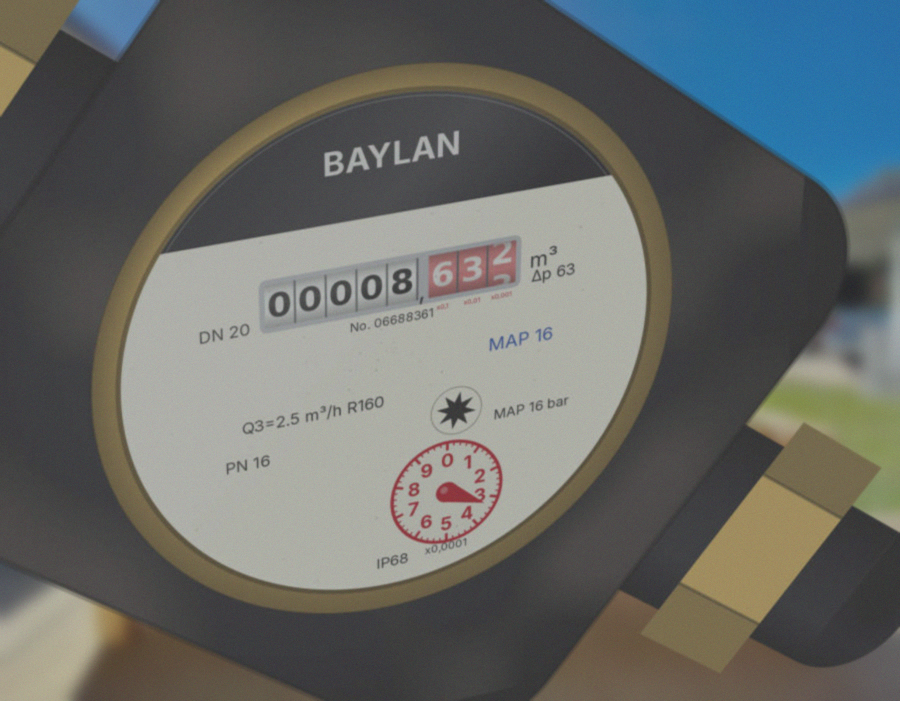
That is value=8.6323 unit=m³
